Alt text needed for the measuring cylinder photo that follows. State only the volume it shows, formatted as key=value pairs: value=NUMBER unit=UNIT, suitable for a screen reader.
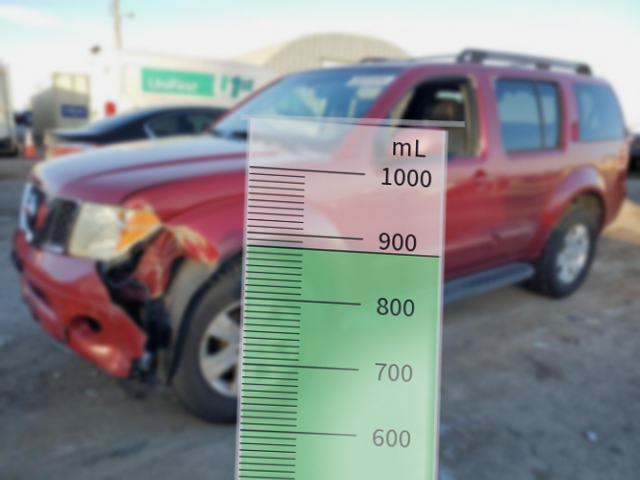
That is value=880 unit=mL
